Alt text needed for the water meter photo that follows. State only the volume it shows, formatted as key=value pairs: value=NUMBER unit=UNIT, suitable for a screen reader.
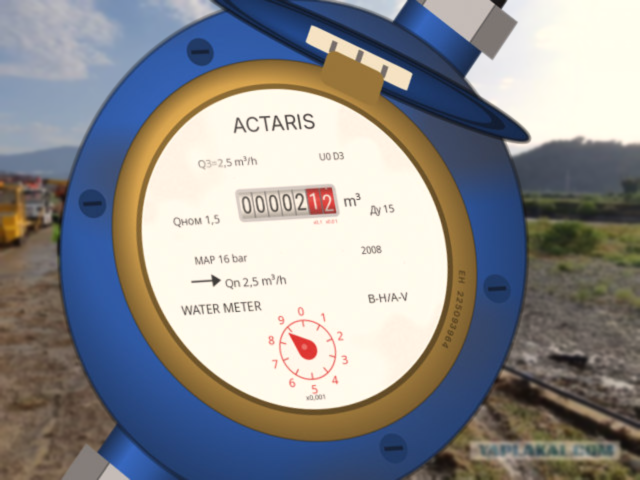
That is value=2.118 unit=m³
